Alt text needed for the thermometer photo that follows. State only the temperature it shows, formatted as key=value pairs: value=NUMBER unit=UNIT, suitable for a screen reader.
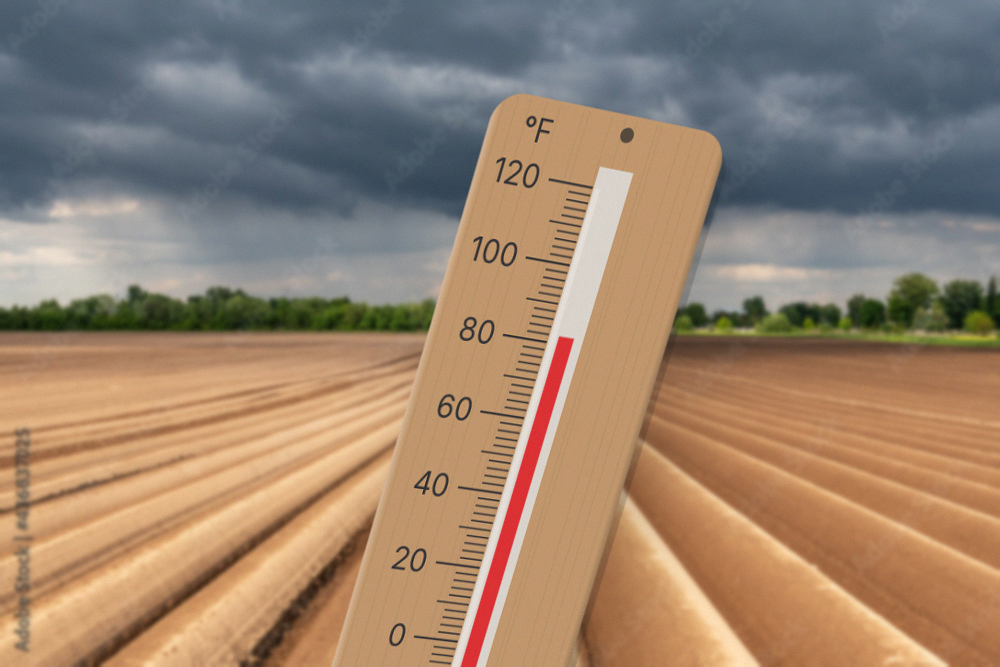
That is value=82 unit=°F
